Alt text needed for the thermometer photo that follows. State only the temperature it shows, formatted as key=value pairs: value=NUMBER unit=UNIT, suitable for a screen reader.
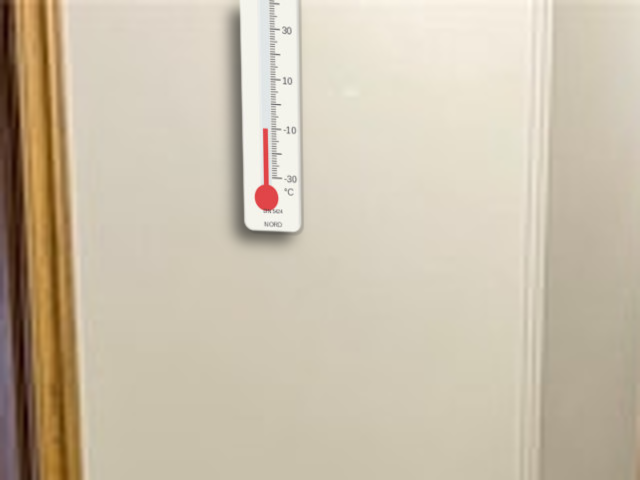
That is value=-10 unit=°C
